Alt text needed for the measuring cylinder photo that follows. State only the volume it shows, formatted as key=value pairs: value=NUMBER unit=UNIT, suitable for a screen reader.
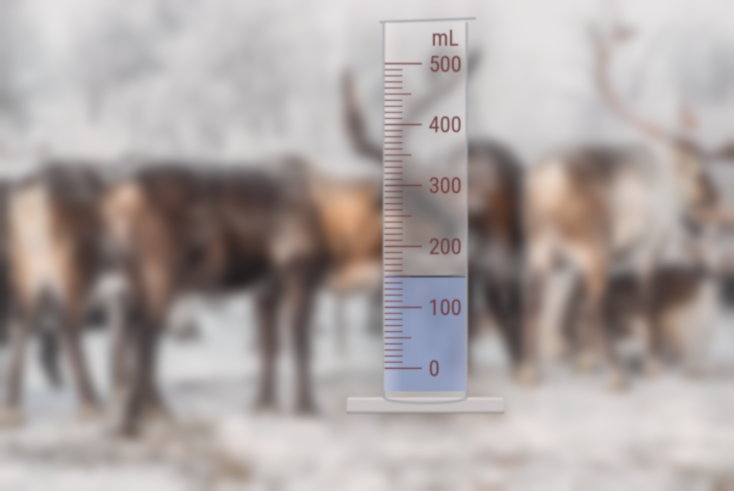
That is value=150 unit=mL
